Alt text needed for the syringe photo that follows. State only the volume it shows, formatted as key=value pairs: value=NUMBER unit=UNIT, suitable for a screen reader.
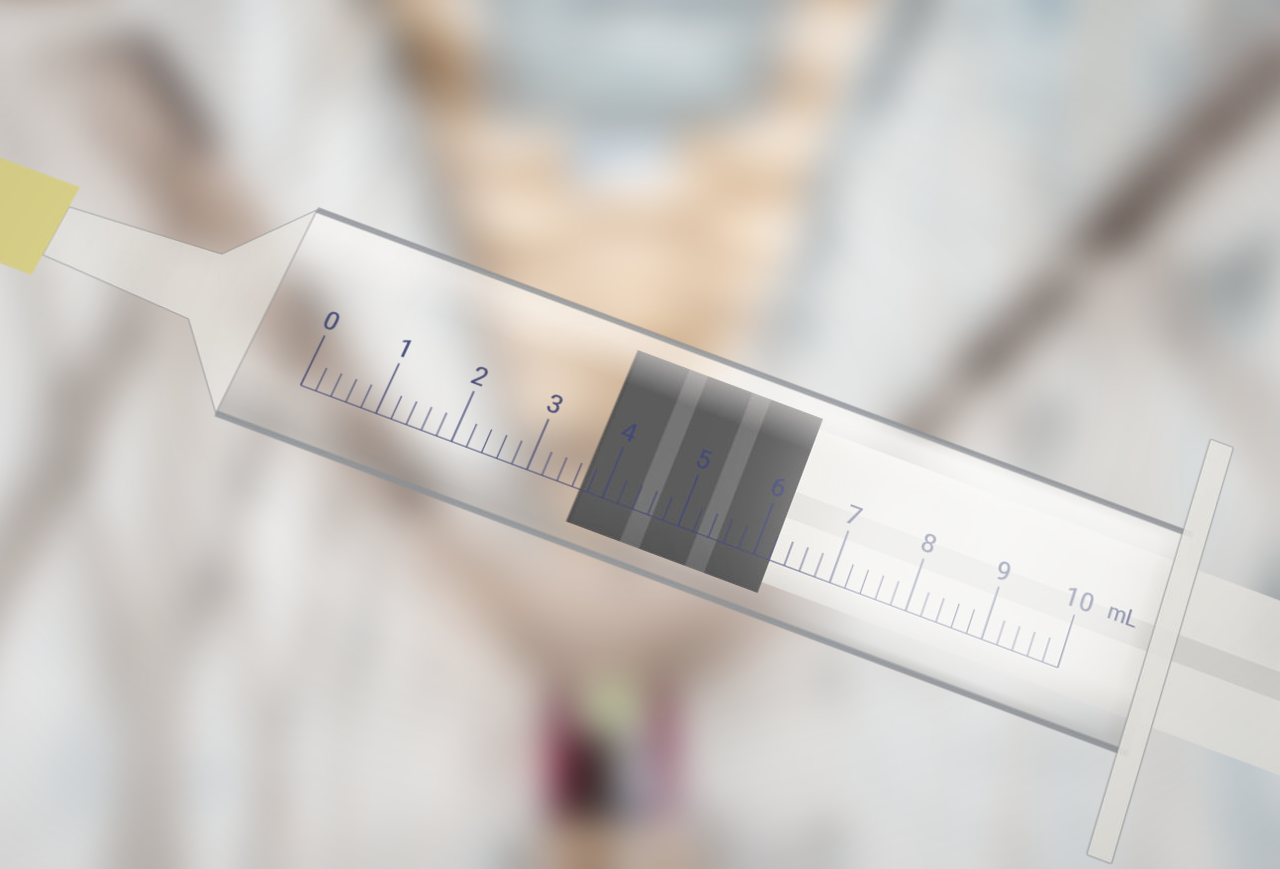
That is value=3.7 unit=mL
